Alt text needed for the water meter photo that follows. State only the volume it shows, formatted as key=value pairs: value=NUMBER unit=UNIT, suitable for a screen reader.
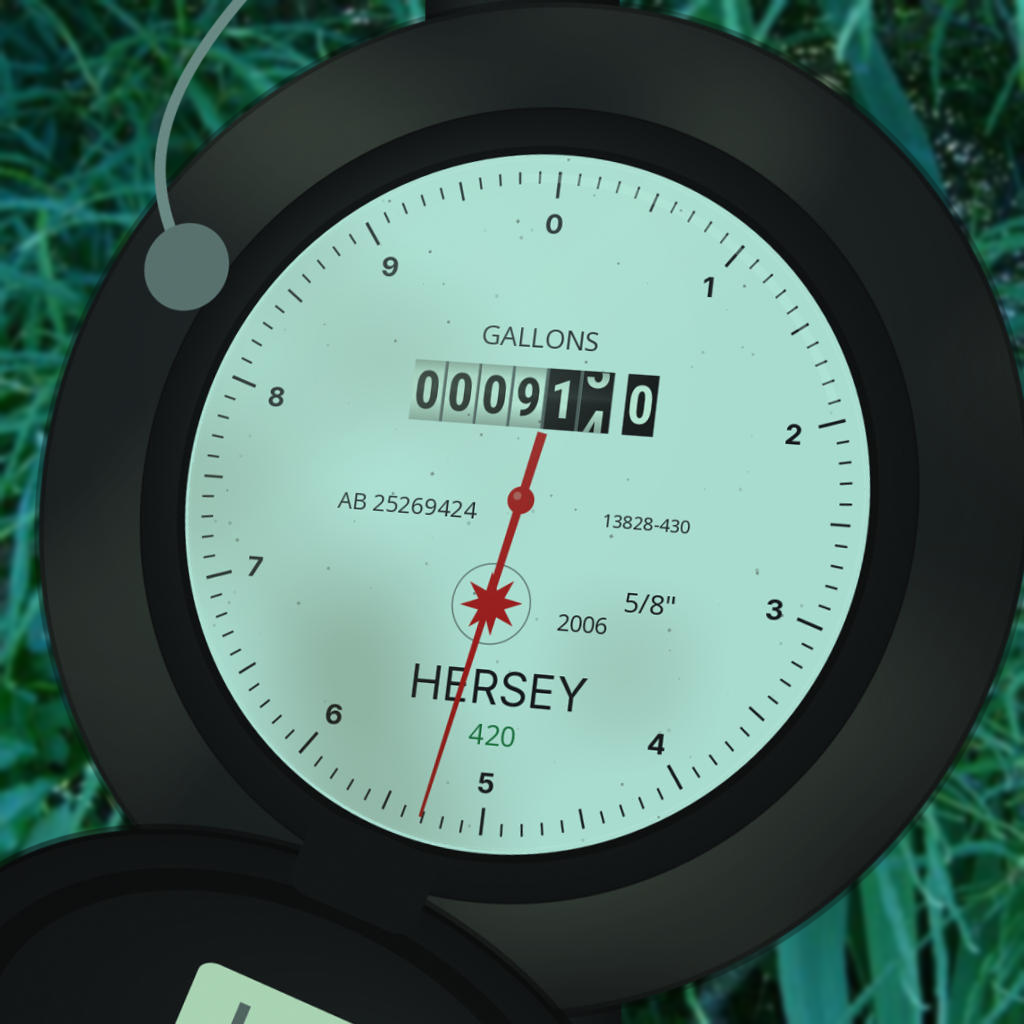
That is value=9135.3 unit=gal
